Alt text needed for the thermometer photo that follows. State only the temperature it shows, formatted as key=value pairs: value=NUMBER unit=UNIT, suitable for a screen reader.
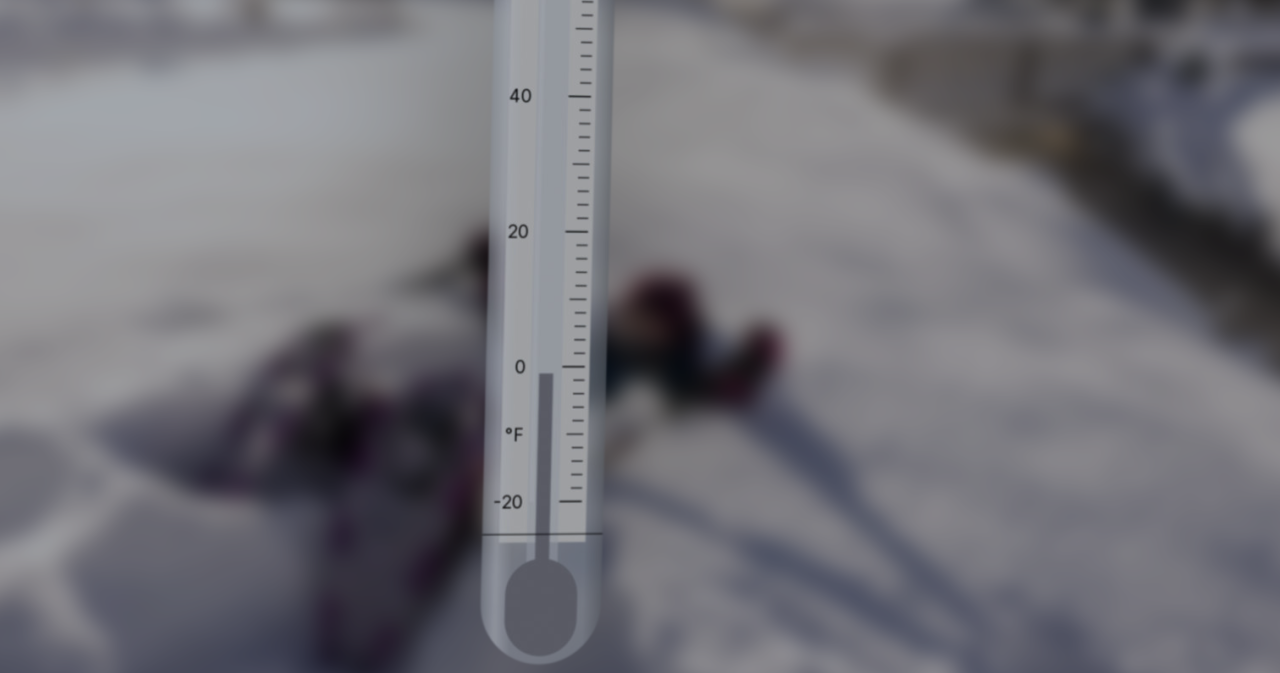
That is value=-1 unit=°F
